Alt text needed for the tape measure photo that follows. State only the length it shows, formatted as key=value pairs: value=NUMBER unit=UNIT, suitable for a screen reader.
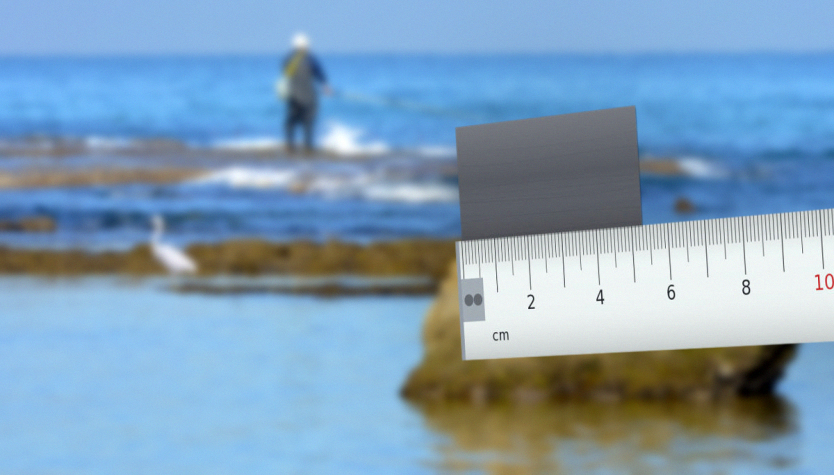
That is value=5.3 unit=cm
